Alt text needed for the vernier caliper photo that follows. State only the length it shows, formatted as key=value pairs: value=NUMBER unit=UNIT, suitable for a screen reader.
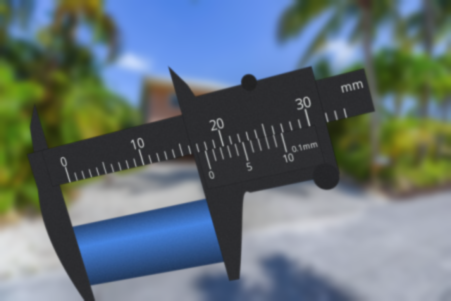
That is value=17.8 unit=mm
